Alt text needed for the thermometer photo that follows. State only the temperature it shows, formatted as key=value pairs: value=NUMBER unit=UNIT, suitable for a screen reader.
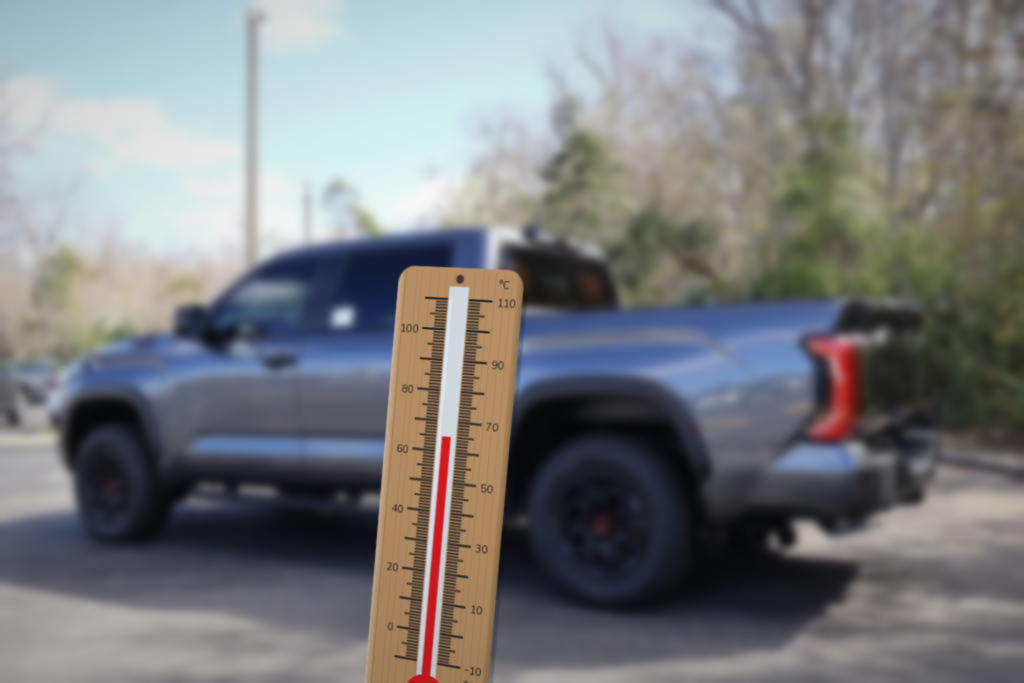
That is value=65 unit=°C
